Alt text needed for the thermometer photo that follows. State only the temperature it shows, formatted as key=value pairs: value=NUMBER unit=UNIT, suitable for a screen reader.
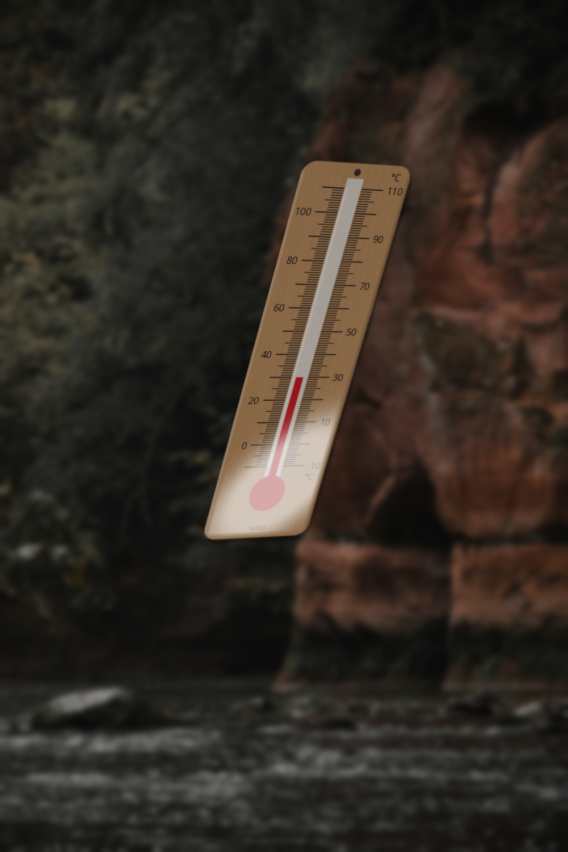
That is value=30 unit=°C
